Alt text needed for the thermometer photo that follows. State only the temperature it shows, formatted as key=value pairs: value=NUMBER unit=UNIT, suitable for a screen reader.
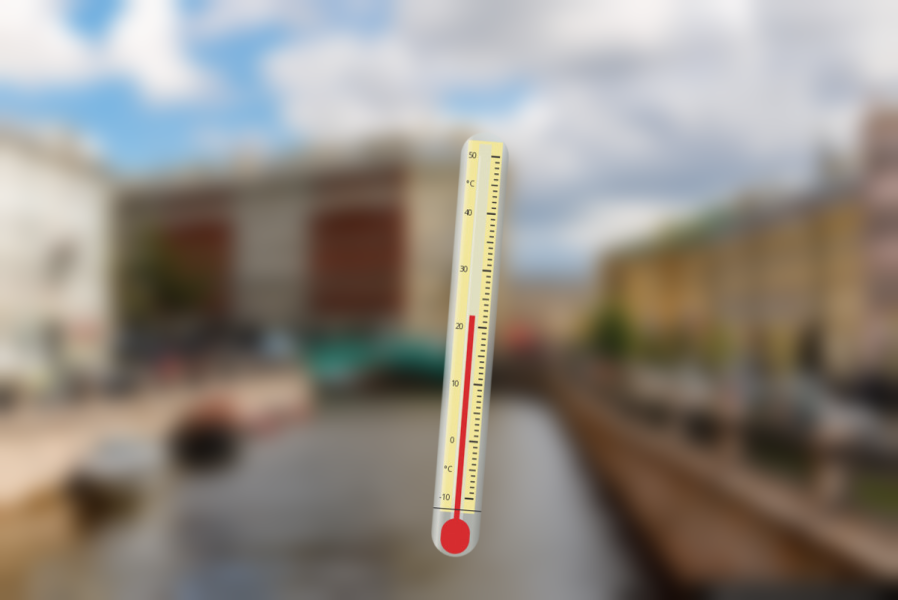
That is value=22 unit=°C
